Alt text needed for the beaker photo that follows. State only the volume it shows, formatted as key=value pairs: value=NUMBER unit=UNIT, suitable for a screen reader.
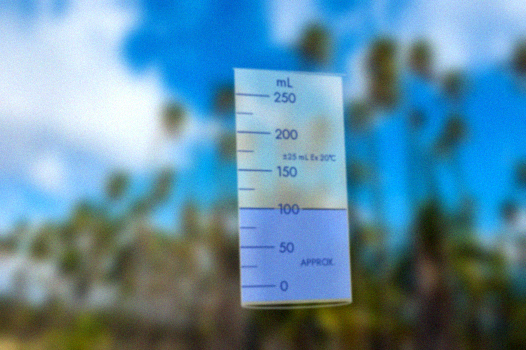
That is value=100 unit=mL
